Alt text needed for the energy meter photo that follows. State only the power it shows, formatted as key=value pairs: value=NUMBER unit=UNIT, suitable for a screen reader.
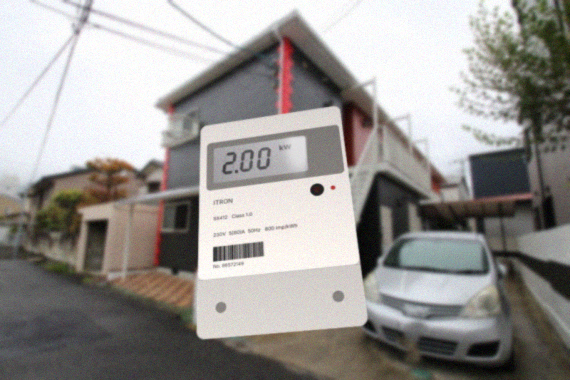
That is value=2.00 unit=kW
